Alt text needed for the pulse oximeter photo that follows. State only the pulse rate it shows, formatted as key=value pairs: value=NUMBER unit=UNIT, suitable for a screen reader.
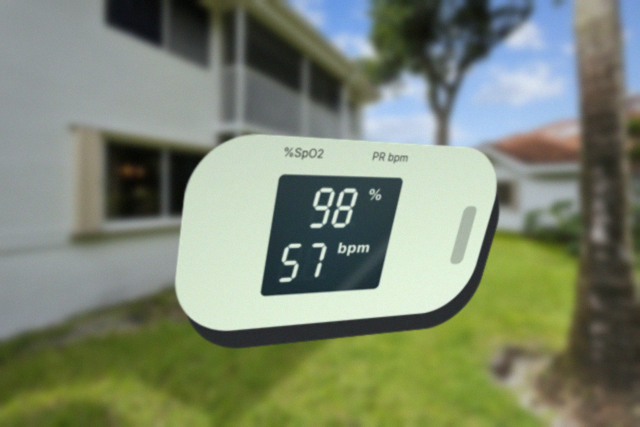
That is value=57 unit=bpm
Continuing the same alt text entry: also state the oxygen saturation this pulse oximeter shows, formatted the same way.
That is value=98 unit=%
